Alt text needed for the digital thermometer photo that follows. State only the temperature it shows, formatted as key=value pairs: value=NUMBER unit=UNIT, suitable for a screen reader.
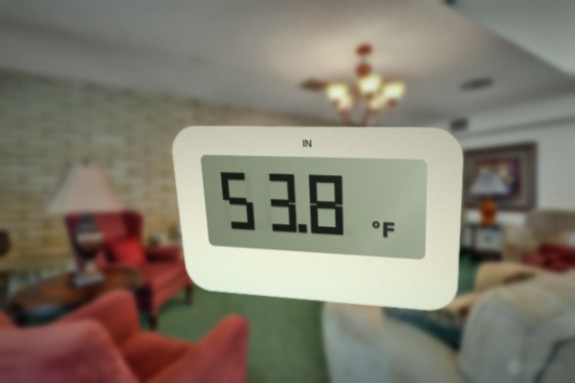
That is value=53.8 unit=°F
